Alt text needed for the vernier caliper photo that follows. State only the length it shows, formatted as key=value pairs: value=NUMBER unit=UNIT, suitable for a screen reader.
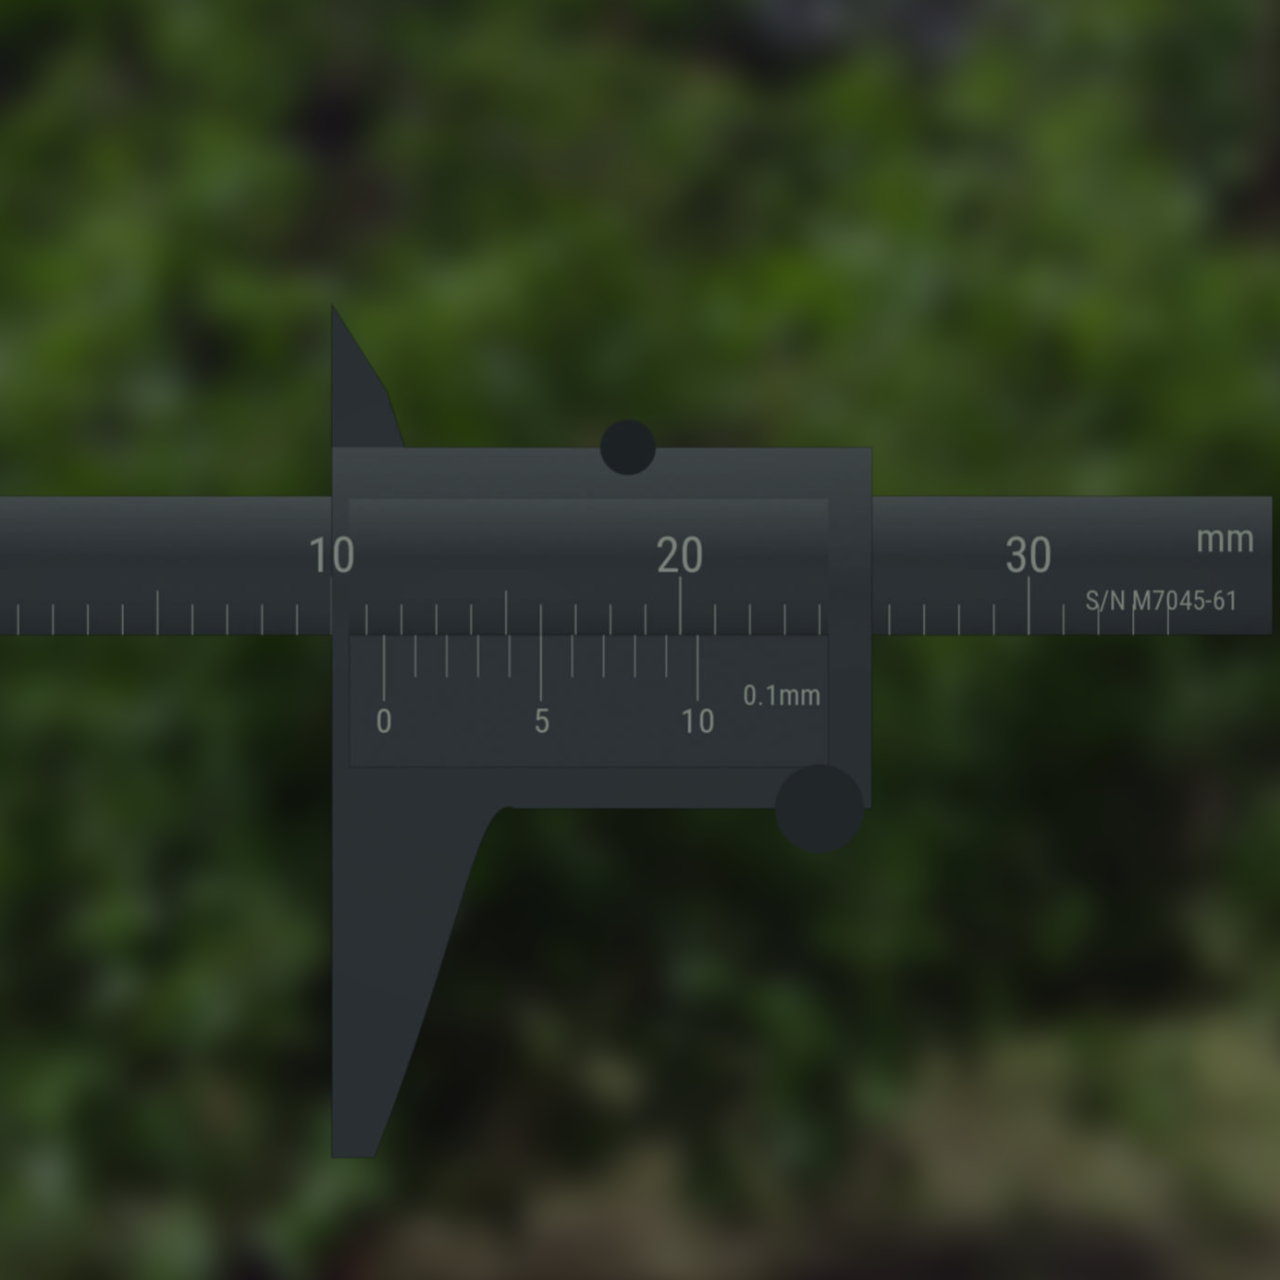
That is value=11.5 unit=mm
